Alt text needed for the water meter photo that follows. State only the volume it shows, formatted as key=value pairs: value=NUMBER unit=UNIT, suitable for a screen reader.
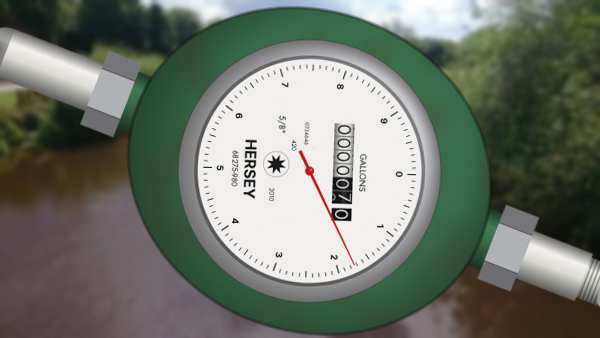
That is value=71.7 unit=gal
